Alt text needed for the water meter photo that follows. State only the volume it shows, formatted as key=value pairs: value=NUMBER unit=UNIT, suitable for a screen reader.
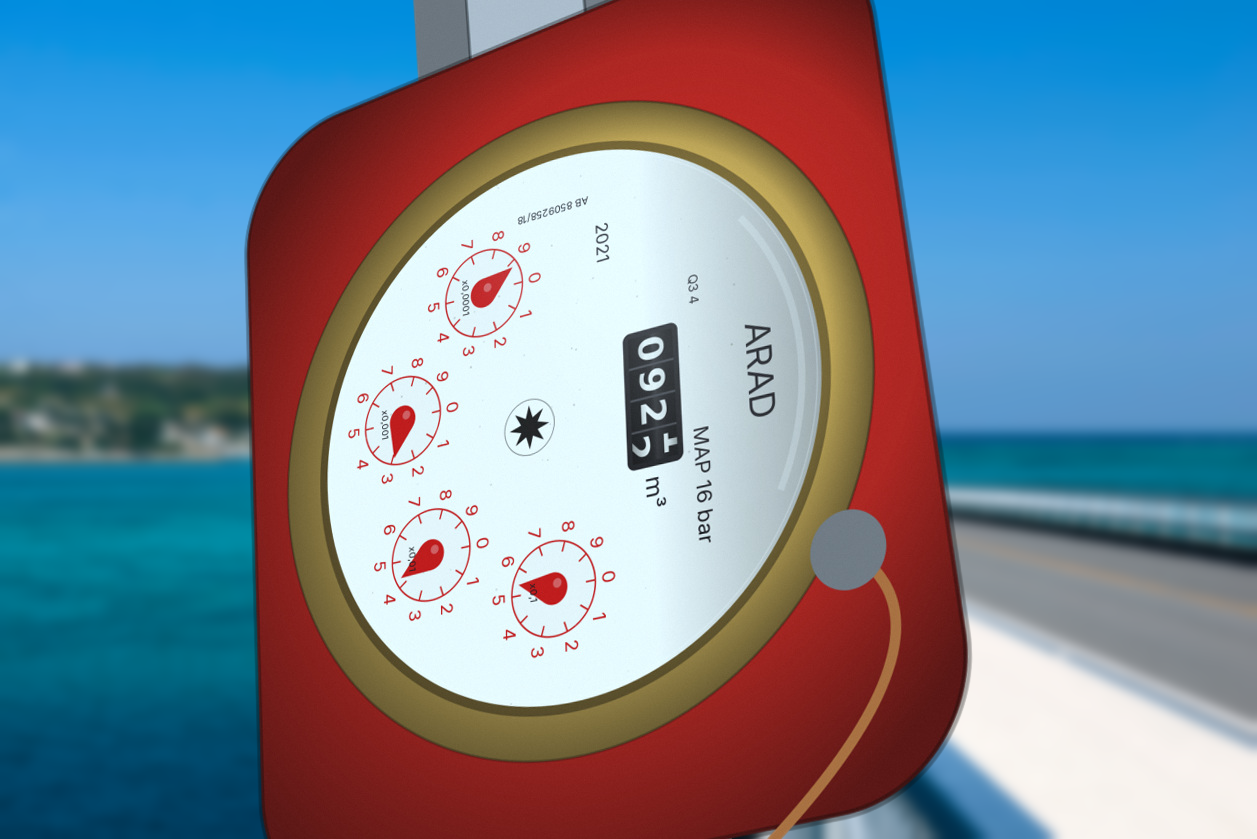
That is value=921.5429 unit=m³
